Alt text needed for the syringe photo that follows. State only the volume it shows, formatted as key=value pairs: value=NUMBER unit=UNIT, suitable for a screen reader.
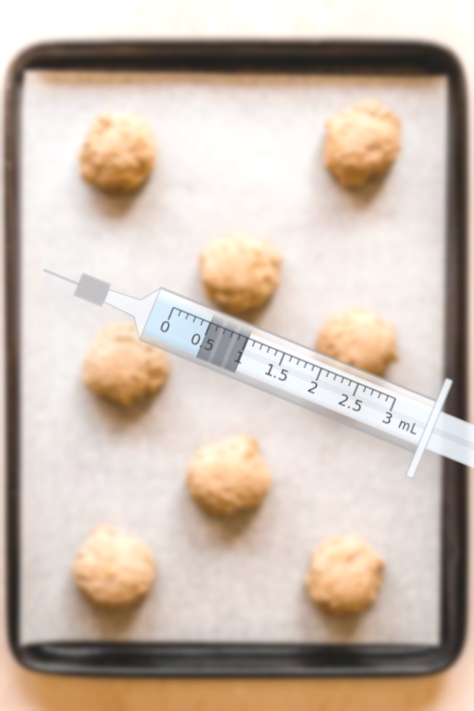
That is value=0.5 unit=mL
